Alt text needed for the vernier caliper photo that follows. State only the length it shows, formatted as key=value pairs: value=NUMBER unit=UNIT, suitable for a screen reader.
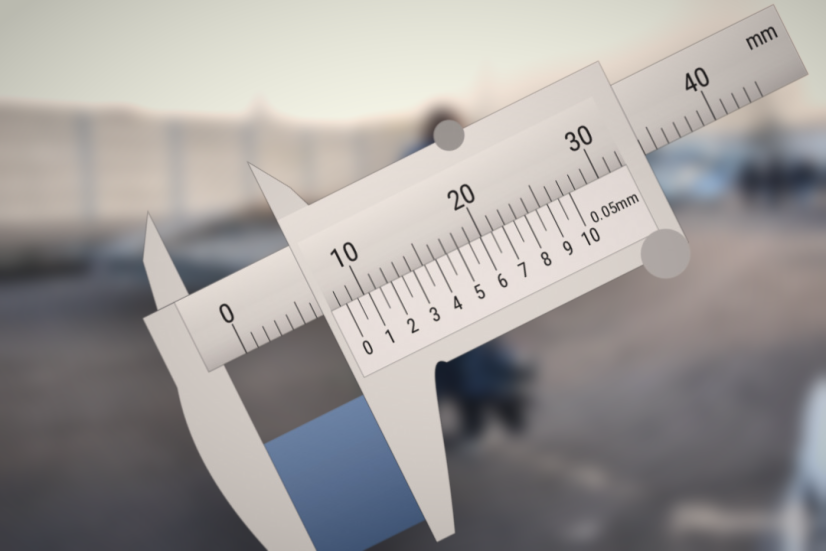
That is value=8.5 unit=mm
